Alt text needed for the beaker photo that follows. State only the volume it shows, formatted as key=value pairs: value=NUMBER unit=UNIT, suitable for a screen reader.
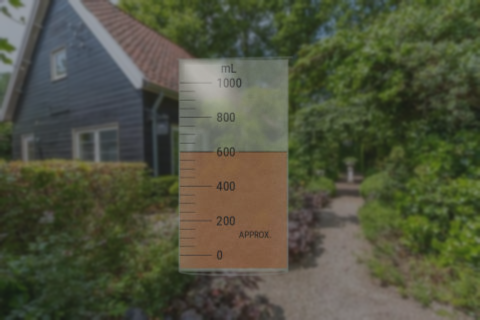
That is value=600 unit=mL
